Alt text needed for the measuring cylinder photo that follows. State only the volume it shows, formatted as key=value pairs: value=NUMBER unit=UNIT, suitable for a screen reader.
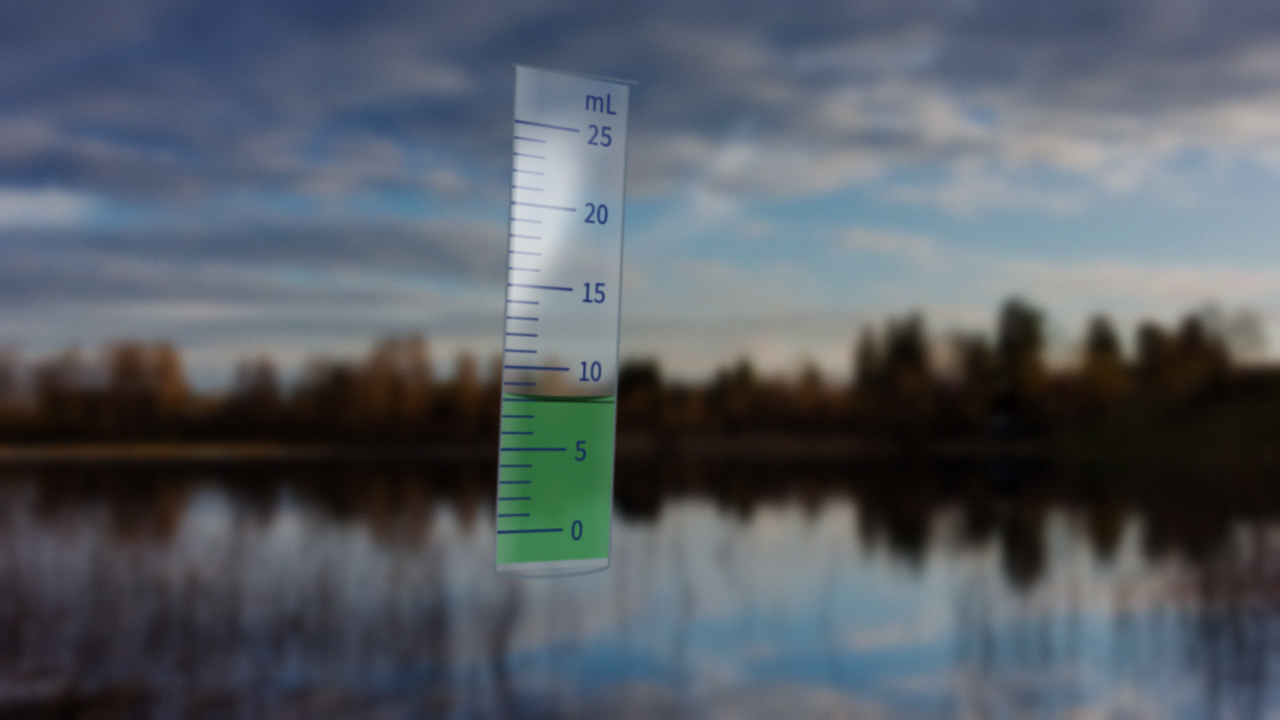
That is value=8 unit=mL
